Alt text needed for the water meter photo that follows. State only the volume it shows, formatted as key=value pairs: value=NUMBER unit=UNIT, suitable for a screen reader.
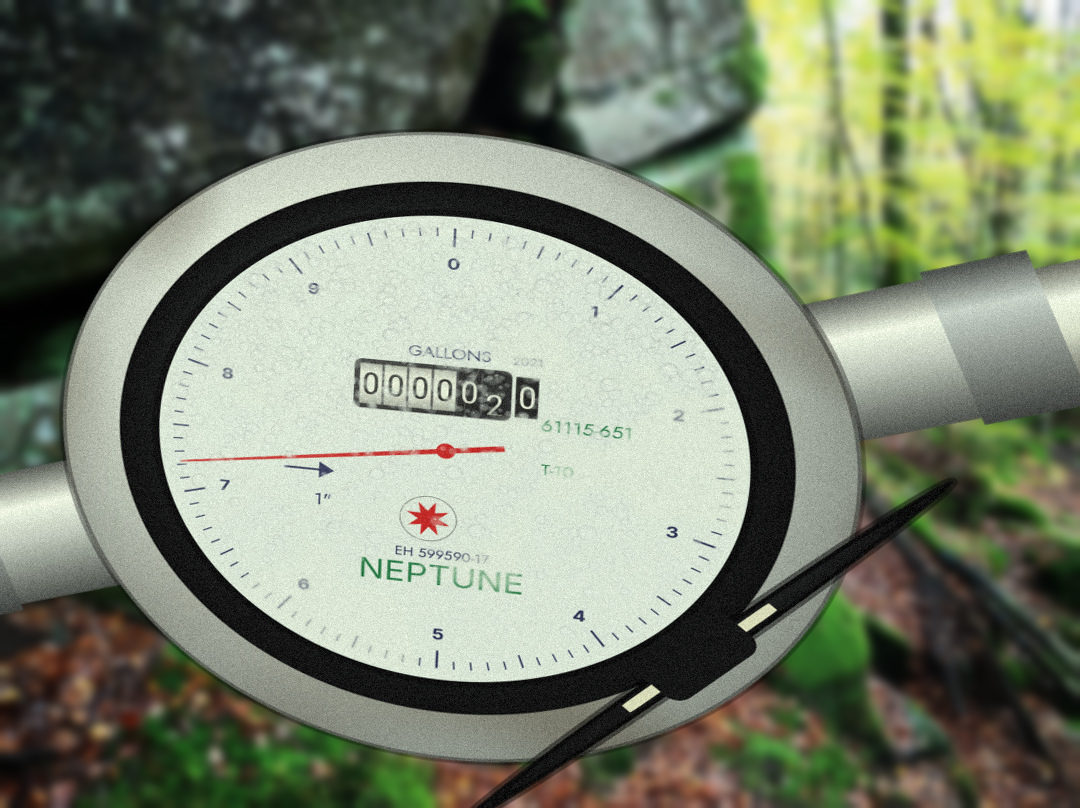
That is value=17.2 unit=gal
